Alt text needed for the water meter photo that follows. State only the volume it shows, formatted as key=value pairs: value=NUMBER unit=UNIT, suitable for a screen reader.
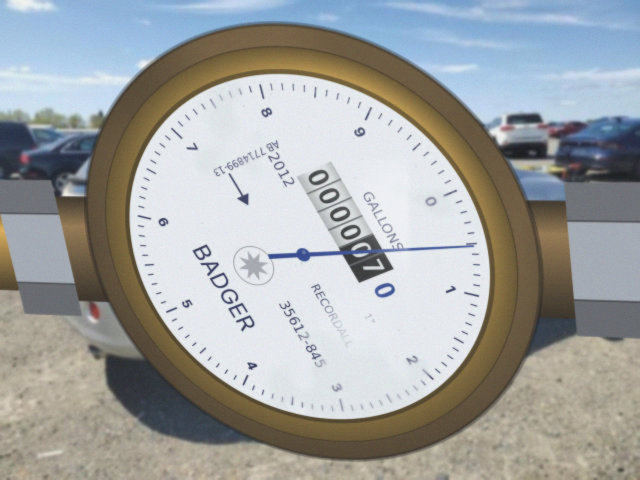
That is value=70.5 unit=gal
